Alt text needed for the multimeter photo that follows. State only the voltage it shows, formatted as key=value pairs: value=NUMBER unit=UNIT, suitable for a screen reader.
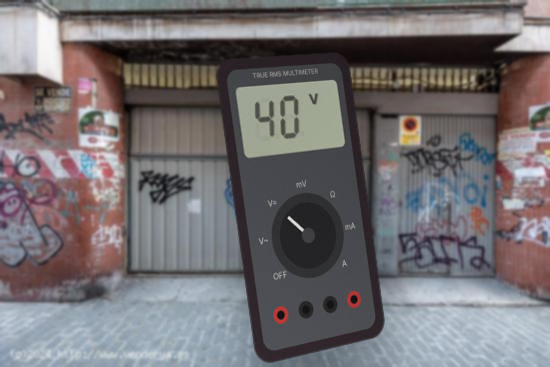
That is value=40 unit=V
